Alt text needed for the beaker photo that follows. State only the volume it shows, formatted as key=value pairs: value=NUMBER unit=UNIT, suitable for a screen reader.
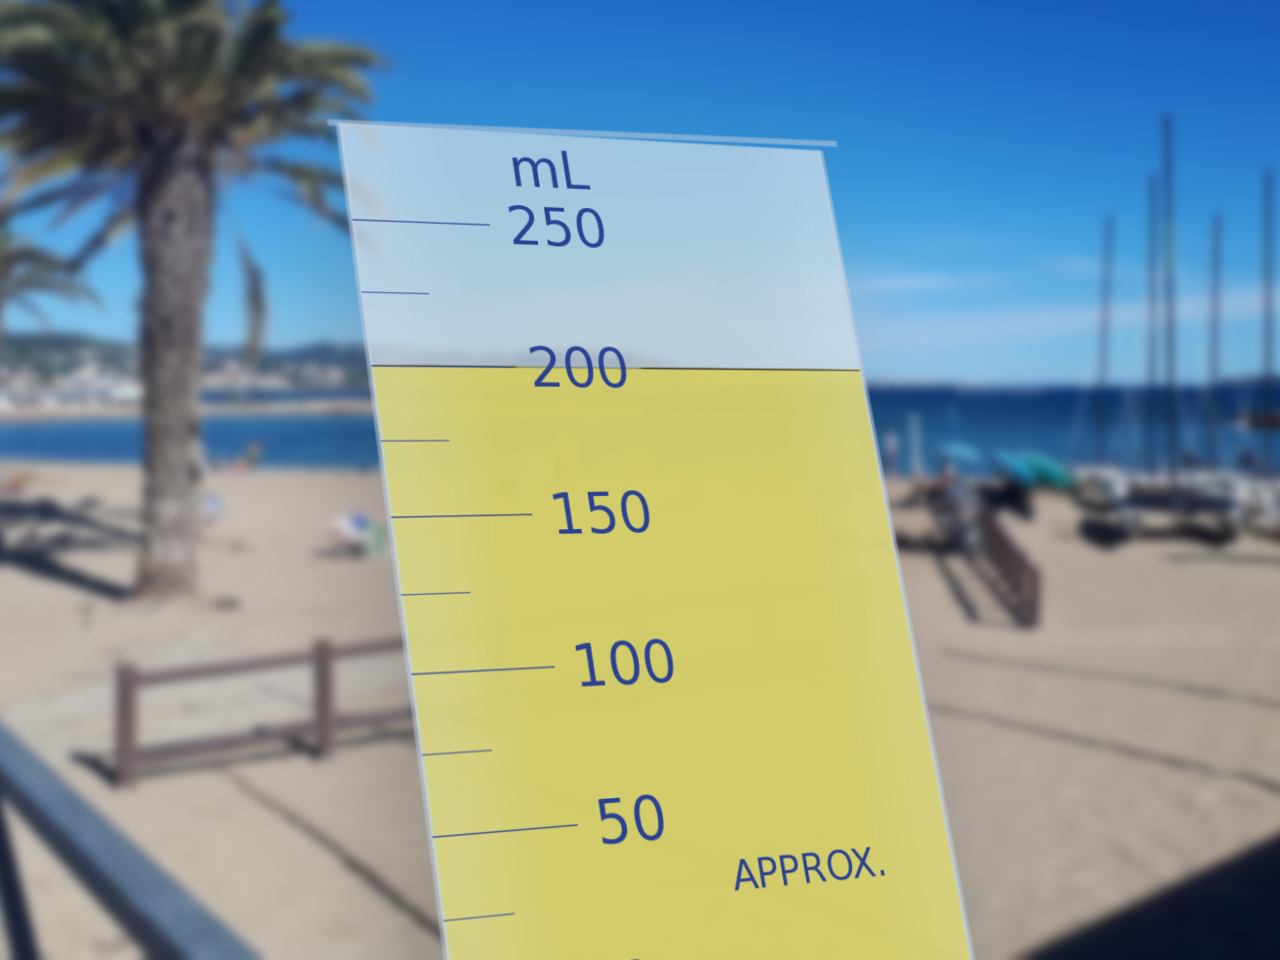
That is value=200 unit=mL
